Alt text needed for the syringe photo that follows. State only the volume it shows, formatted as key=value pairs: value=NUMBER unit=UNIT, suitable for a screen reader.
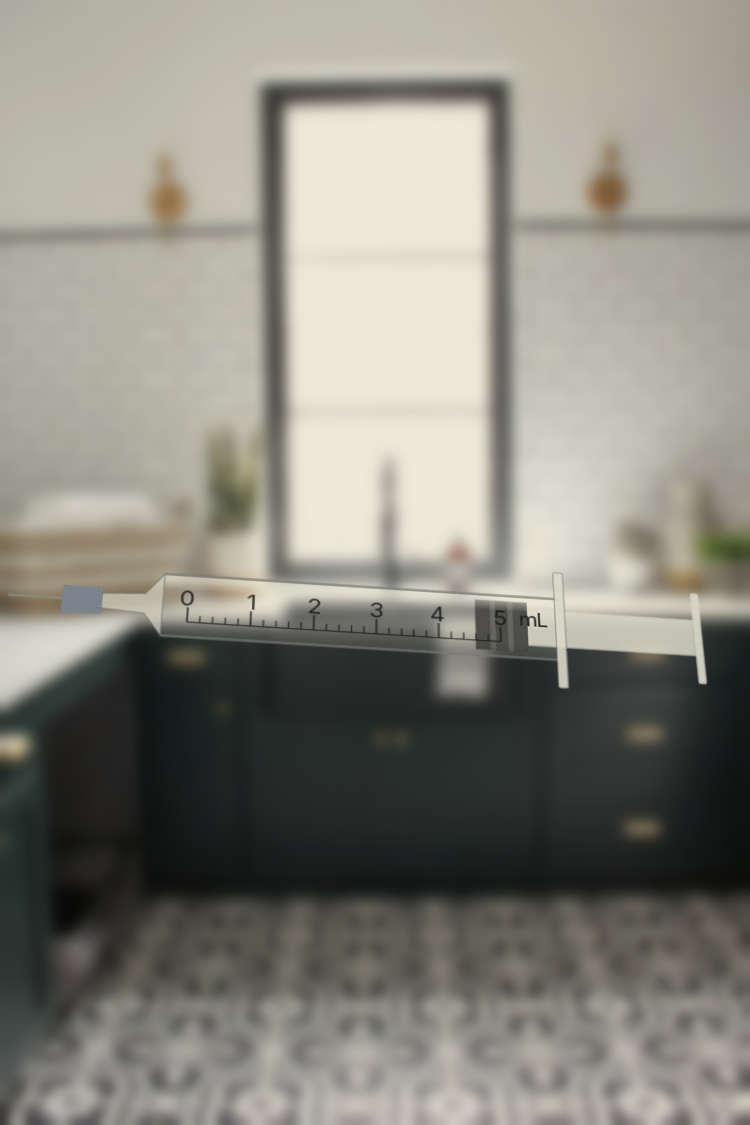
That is value=4.6 unit=mL
